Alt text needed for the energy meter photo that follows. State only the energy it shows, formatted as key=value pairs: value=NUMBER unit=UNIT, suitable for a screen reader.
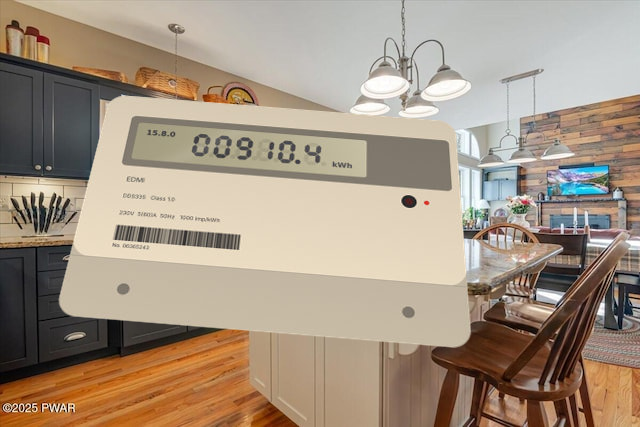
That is value=910.4 unit=kWh
